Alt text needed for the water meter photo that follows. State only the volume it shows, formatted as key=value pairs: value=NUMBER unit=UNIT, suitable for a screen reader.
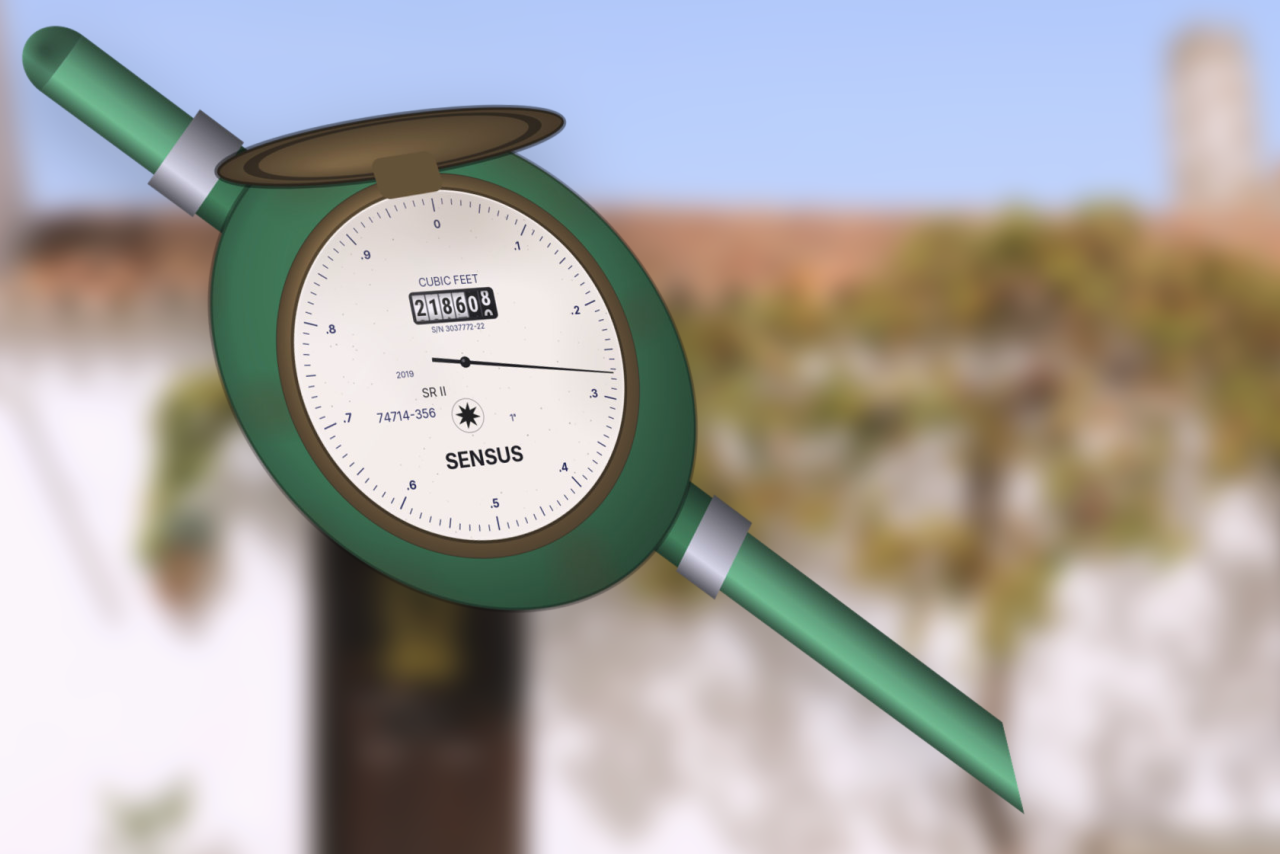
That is value=218608.27 unit=ft³
